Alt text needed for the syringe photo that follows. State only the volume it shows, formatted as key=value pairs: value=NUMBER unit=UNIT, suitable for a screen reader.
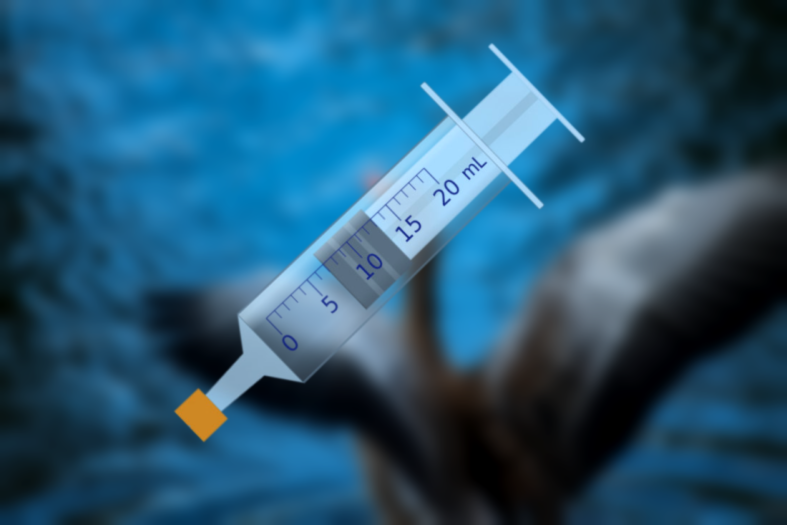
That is value=7 unit=mL
